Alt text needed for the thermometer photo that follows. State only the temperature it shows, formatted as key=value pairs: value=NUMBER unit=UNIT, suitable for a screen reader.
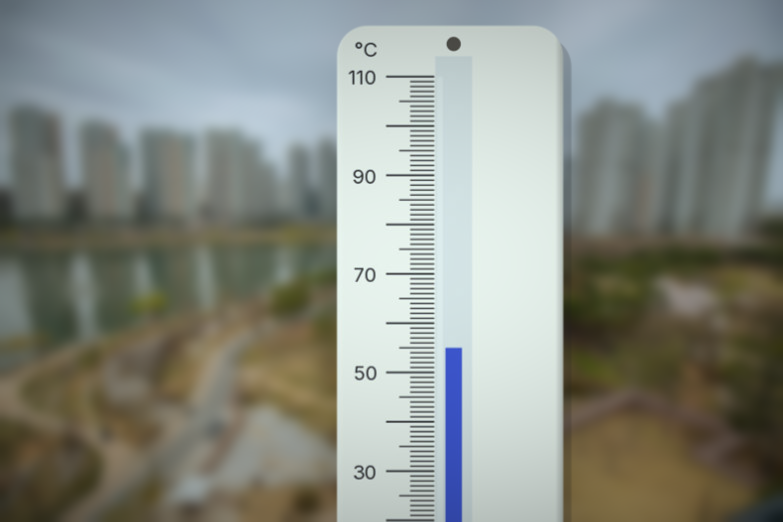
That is value=55 unit=°C
